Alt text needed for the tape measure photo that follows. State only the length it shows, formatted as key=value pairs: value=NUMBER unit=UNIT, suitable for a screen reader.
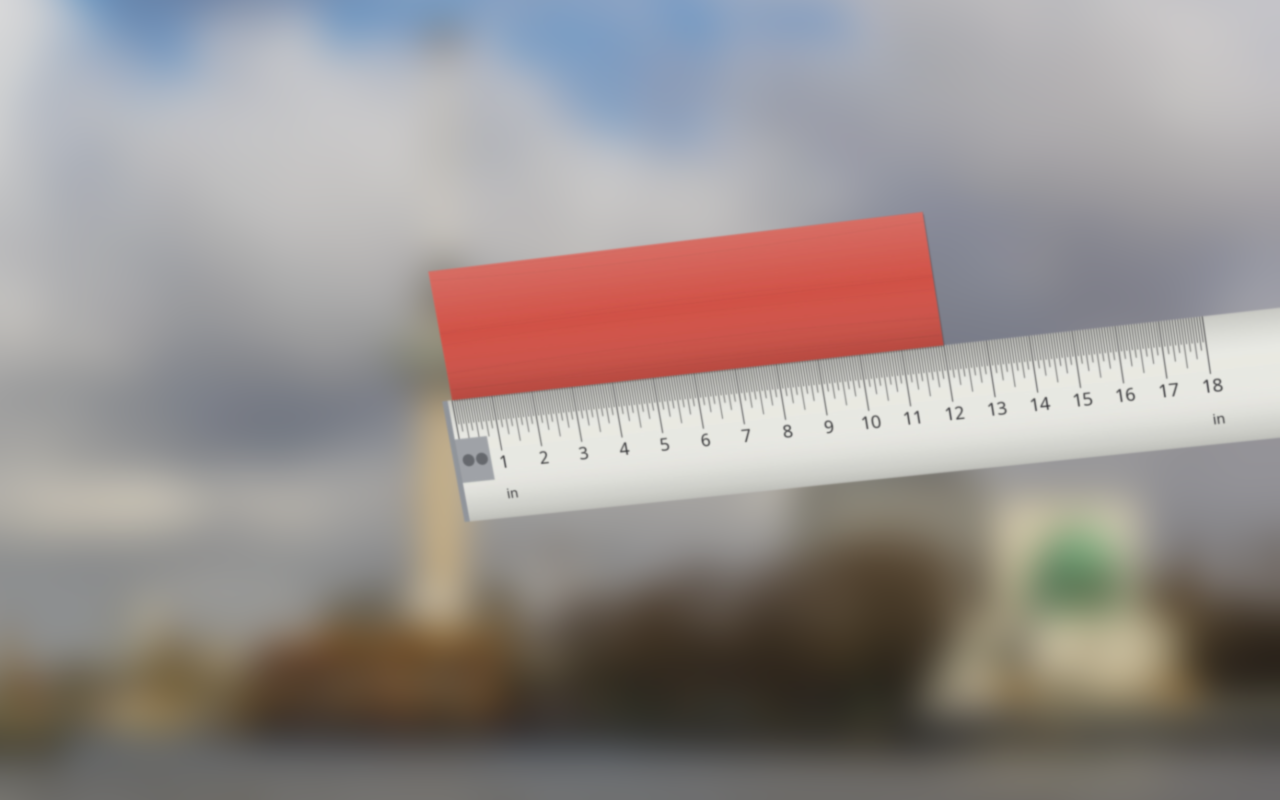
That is value=12 unit=in
